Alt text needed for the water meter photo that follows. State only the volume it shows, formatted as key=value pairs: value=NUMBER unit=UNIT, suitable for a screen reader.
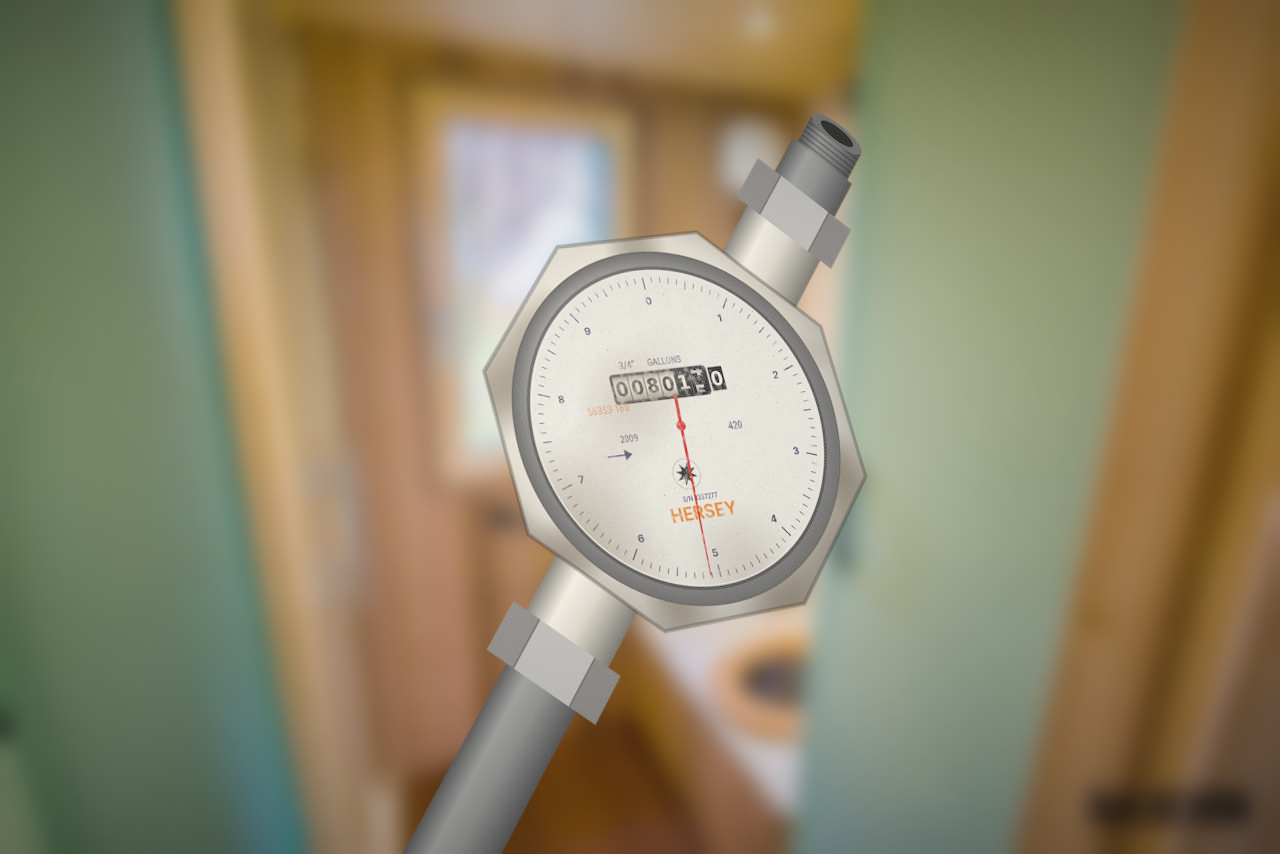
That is value=80145.1 unit=gal
